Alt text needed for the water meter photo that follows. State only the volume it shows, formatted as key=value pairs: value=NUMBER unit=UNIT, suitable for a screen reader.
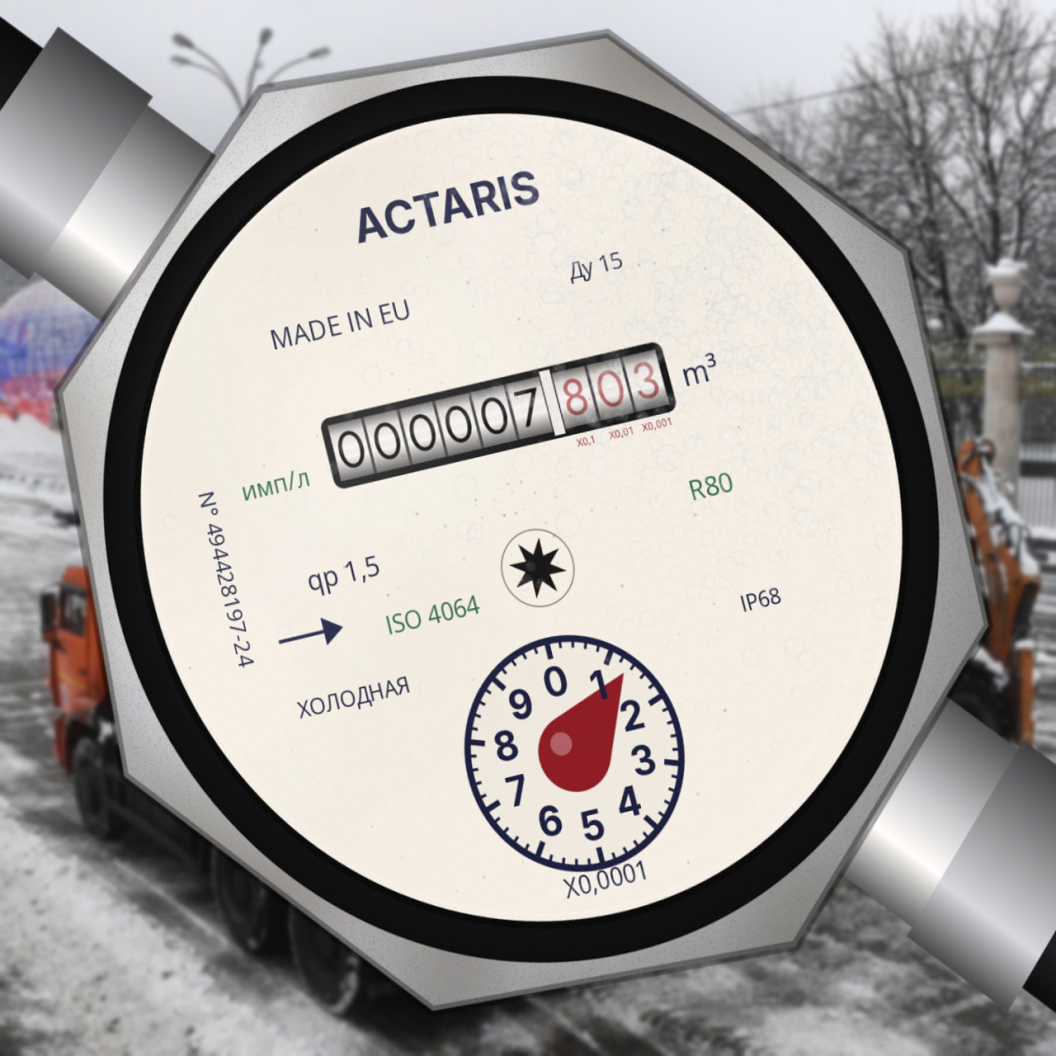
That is value=7.8031 unit=m³
